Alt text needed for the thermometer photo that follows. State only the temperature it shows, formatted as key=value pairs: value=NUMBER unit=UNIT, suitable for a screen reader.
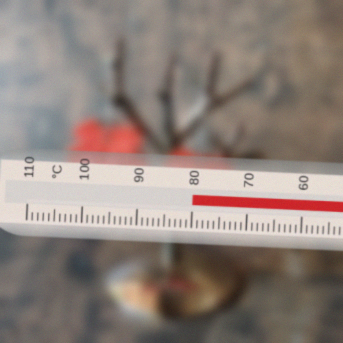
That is value=80 unit=°C
